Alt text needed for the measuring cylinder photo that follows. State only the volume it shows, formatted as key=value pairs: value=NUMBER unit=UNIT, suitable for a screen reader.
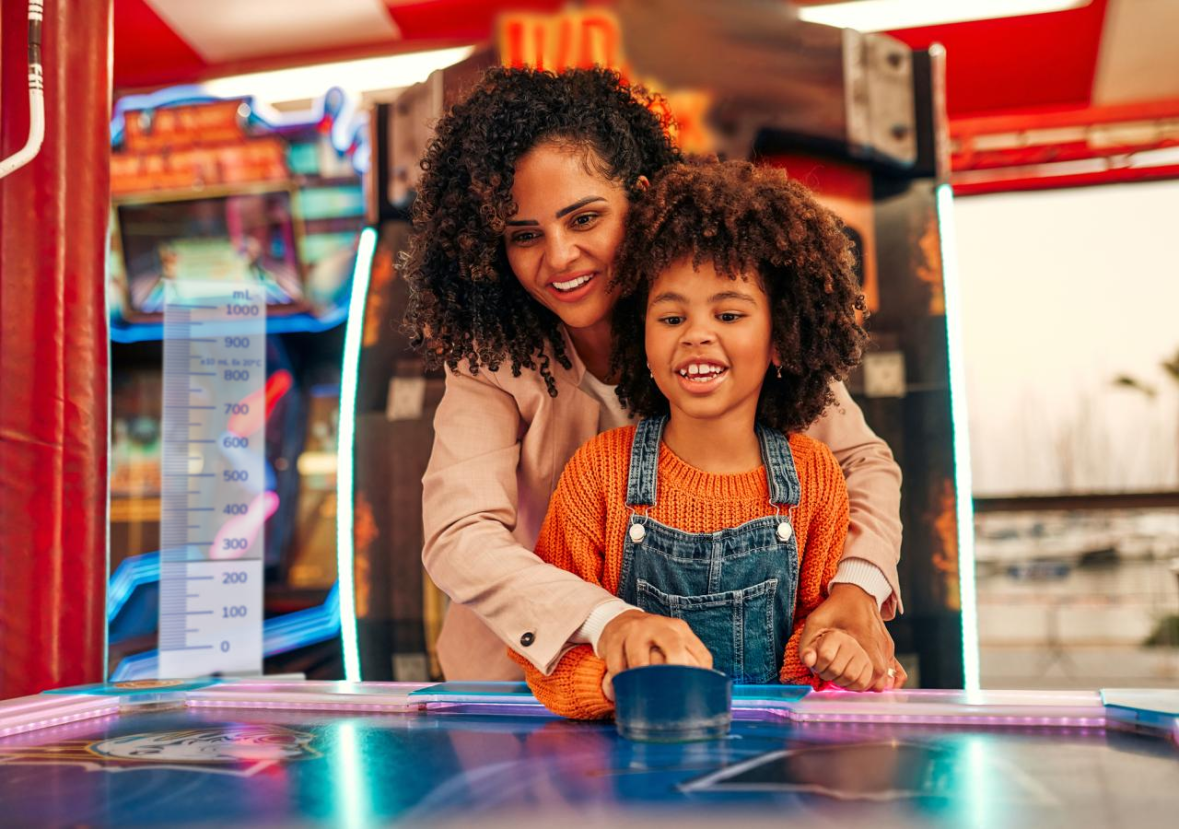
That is value=250 unit=mL
